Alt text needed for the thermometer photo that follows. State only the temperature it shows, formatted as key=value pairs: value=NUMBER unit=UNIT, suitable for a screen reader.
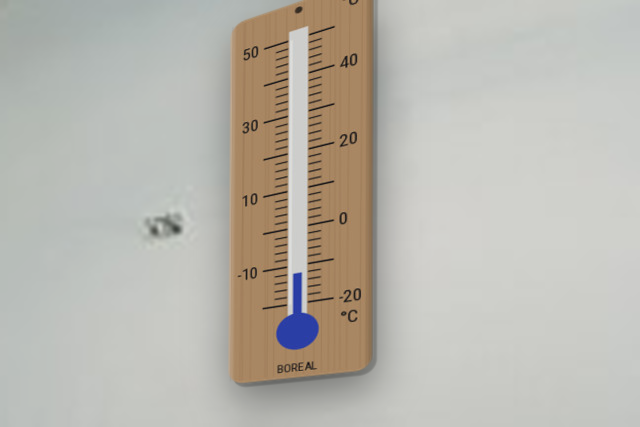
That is value=-12 unit=°C
